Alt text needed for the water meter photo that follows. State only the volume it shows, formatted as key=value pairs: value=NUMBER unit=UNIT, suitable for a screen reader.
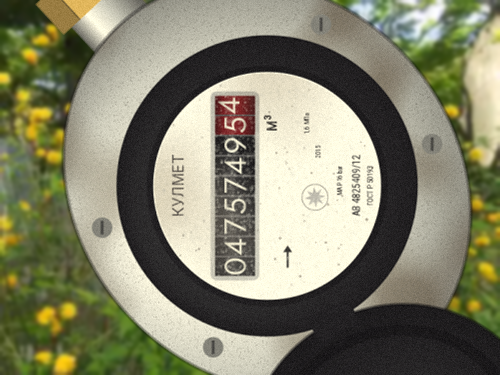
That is value=475749.54 unit=m³
